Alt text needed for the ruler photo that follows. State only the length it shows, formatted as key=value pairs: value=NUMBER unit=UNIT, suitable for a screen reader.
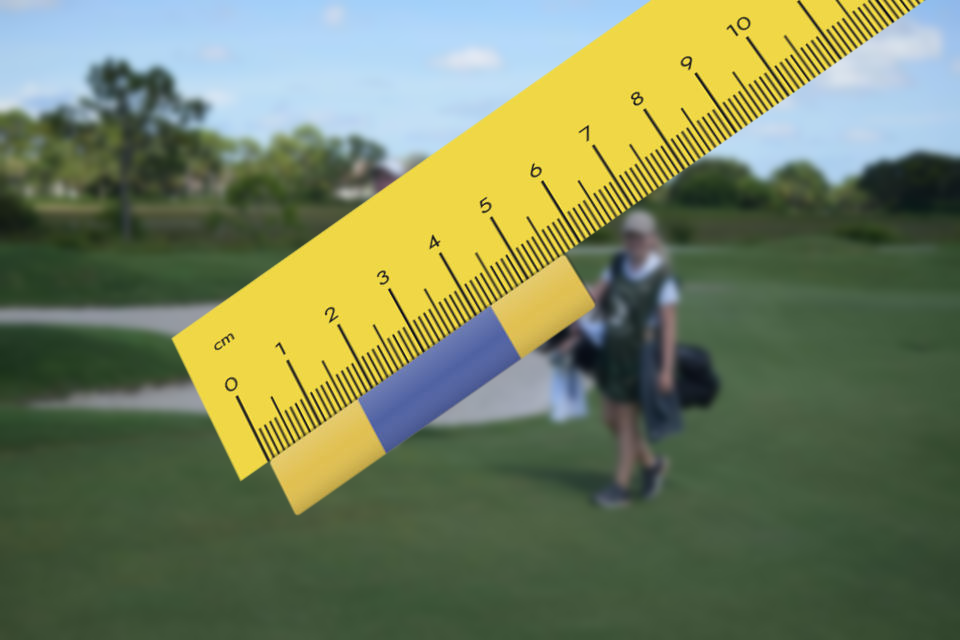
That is value=5.7 unit=cm
